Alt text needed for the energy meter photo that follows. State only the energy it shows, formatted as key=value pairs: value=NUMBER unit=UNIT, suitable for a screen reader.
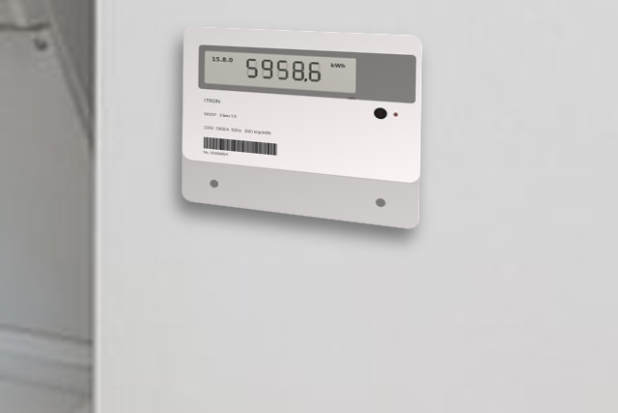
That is value=5958.6 unit=kWh
